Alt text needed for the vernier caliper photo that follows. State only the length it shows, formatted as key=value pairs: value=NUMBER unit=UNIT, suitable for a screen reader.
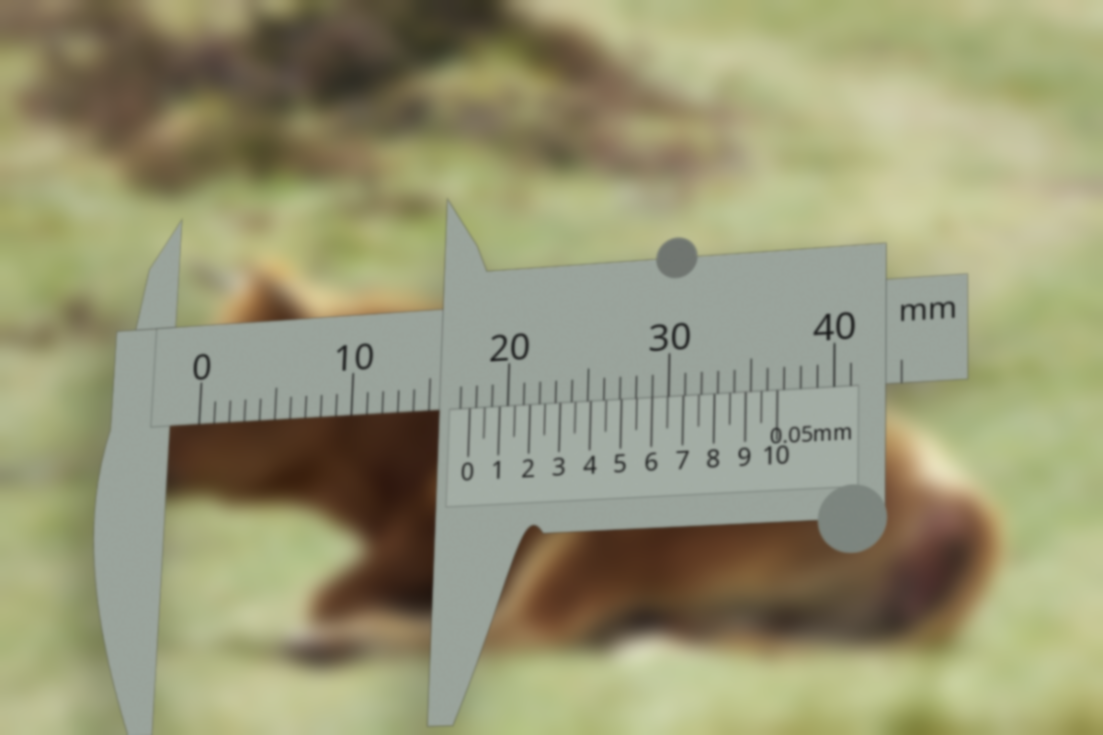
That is value=17.6 unit=mm
